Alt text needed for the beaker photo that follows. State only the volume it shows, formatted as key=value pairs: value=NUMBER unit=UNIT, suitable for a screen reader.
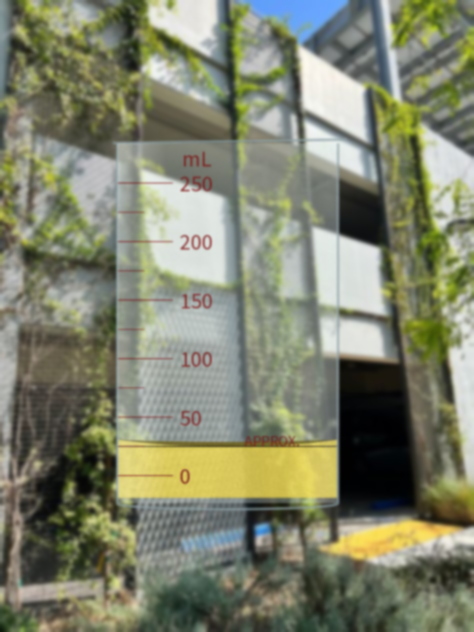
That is value=25 unit=mL
